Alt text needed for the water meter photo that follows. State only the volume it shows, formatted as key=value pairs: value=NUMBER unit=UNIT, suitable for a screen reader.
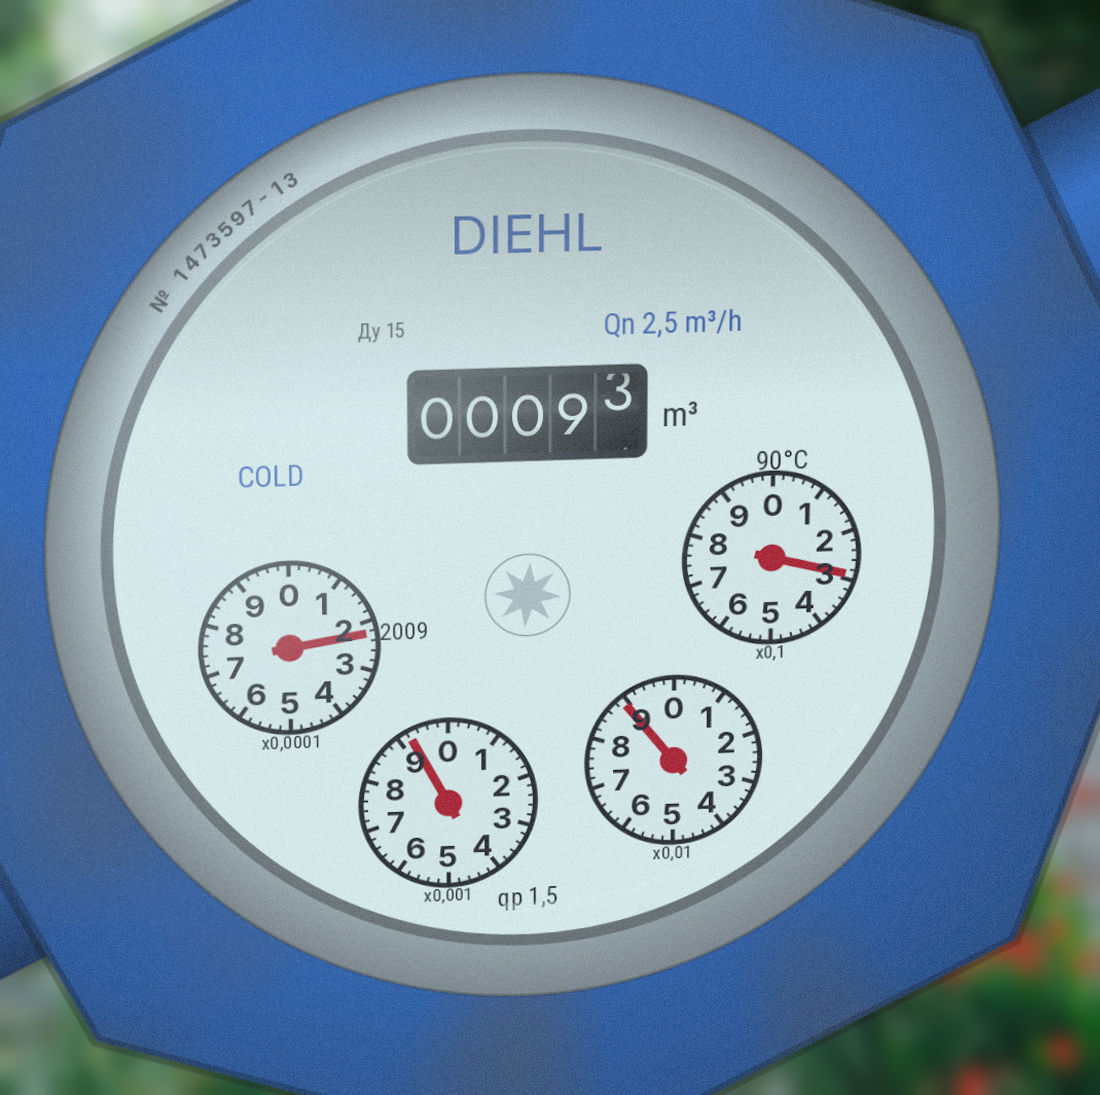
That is value=93.2892 unit=m³
